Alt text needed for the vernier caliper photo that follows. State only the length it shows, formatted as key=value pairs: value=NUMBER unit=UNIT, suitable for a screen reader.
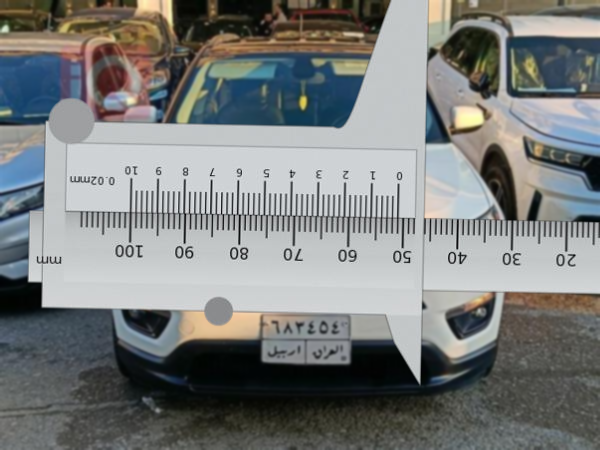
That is value=51.0 unit=mm
